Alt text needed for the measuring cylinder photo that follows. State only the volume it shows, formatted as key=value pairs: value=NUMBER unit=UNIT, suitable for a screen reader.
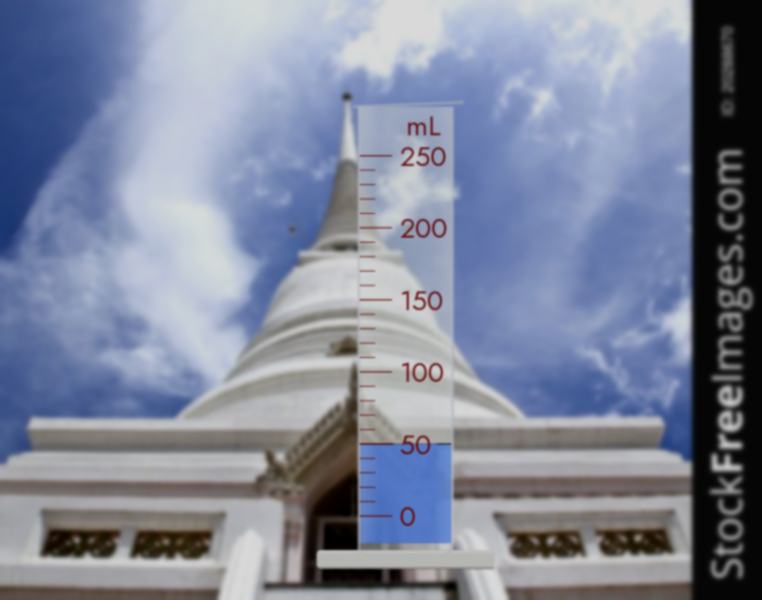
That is value=50 unit=mL
